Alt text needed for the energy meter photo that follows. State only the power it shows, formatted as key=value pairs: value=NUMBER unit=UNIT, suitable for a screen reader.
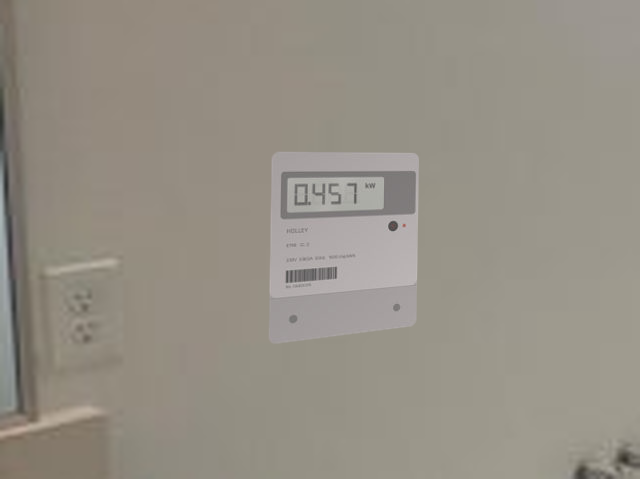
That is value=0.457 unit=kW
